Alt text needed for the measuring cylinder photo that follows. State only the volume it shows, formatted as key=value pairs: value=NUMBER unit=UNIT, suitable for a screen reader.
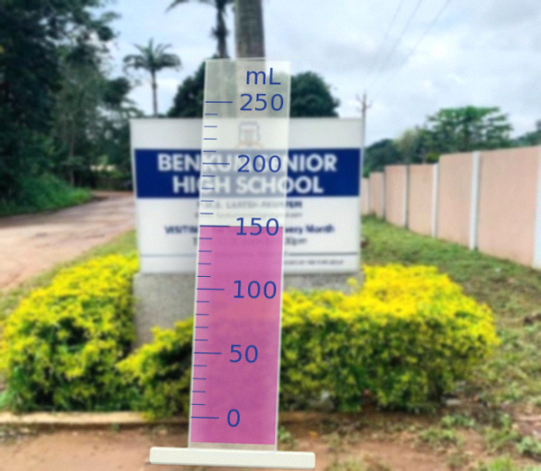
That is value=150 unit=mL
